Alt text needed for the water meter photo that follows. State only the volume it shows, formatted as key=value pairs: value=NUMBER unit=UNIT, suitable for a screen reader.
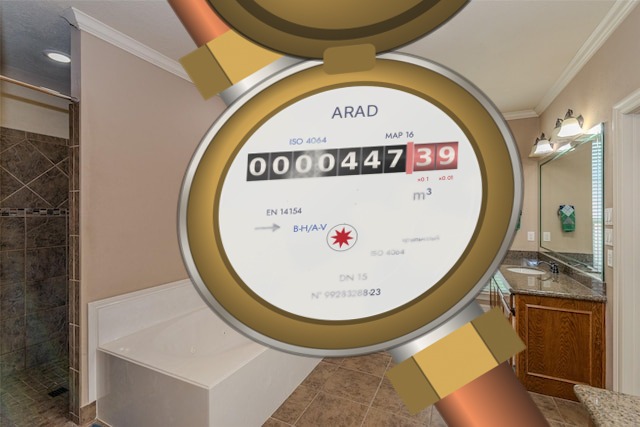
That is value=447.39 unit=m³
